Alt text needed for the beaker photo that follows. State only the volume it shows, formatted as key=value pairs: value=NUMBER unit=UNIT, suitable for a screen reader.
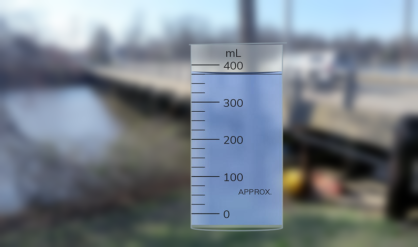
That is value=375 unit=mL
